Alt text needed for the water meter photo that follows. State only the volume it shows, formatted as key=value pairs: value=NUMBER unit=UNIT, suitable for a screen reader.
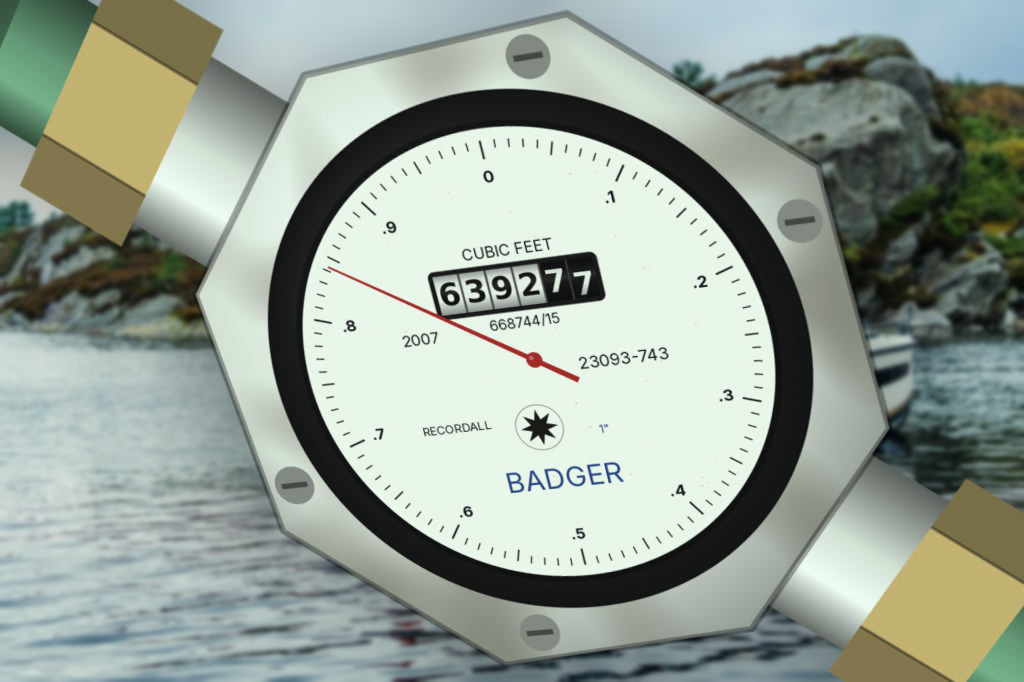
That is value=639276.84 unit=ft³
